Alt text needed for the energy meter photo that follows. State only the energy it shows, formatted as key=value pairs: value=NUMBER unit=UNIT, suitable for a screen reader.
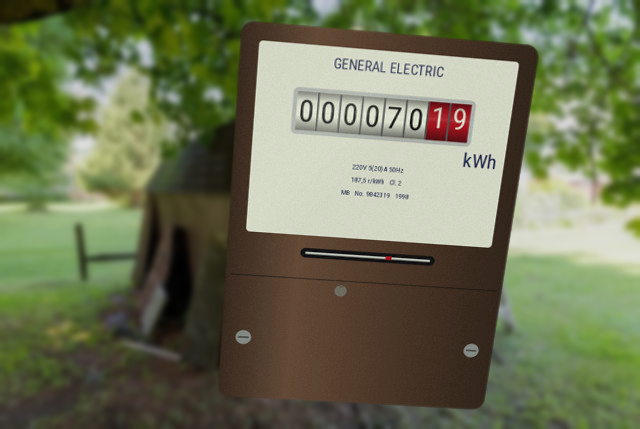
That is value=70.19 unit=kWh
